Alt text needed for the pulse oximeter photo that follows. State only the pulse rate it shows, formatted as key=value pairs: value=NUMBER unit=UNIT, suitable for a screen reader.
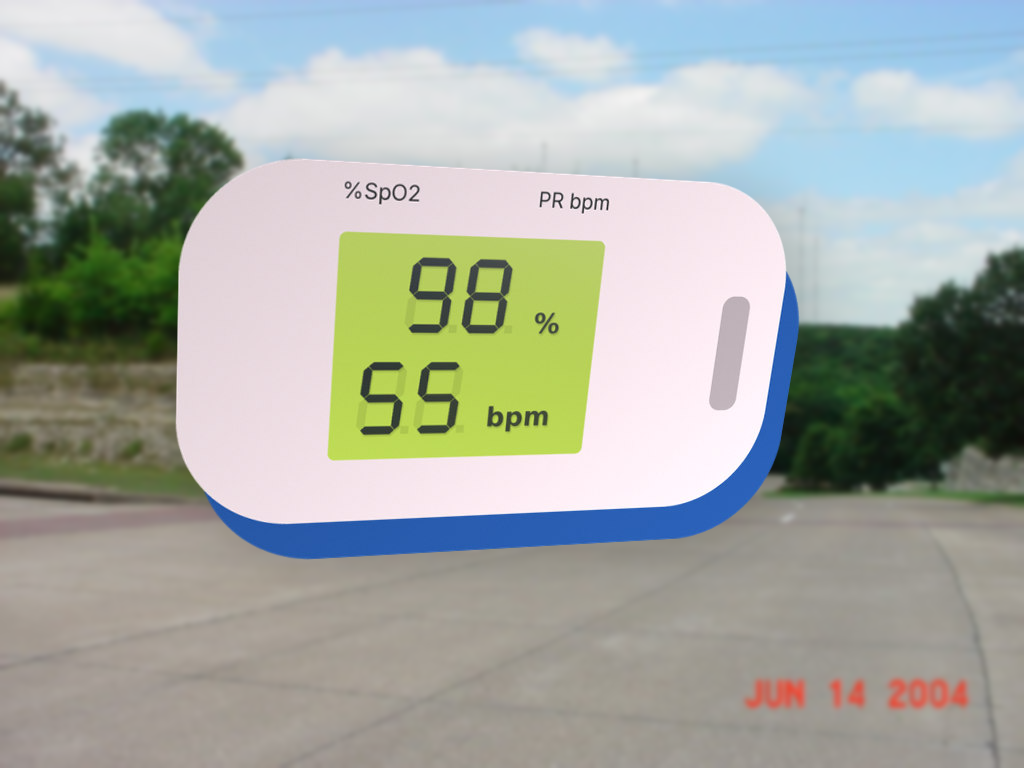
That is value=55 unit=bpm
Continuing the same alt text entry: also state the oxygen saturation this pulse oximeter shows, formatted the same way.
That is value=98 unit=%
